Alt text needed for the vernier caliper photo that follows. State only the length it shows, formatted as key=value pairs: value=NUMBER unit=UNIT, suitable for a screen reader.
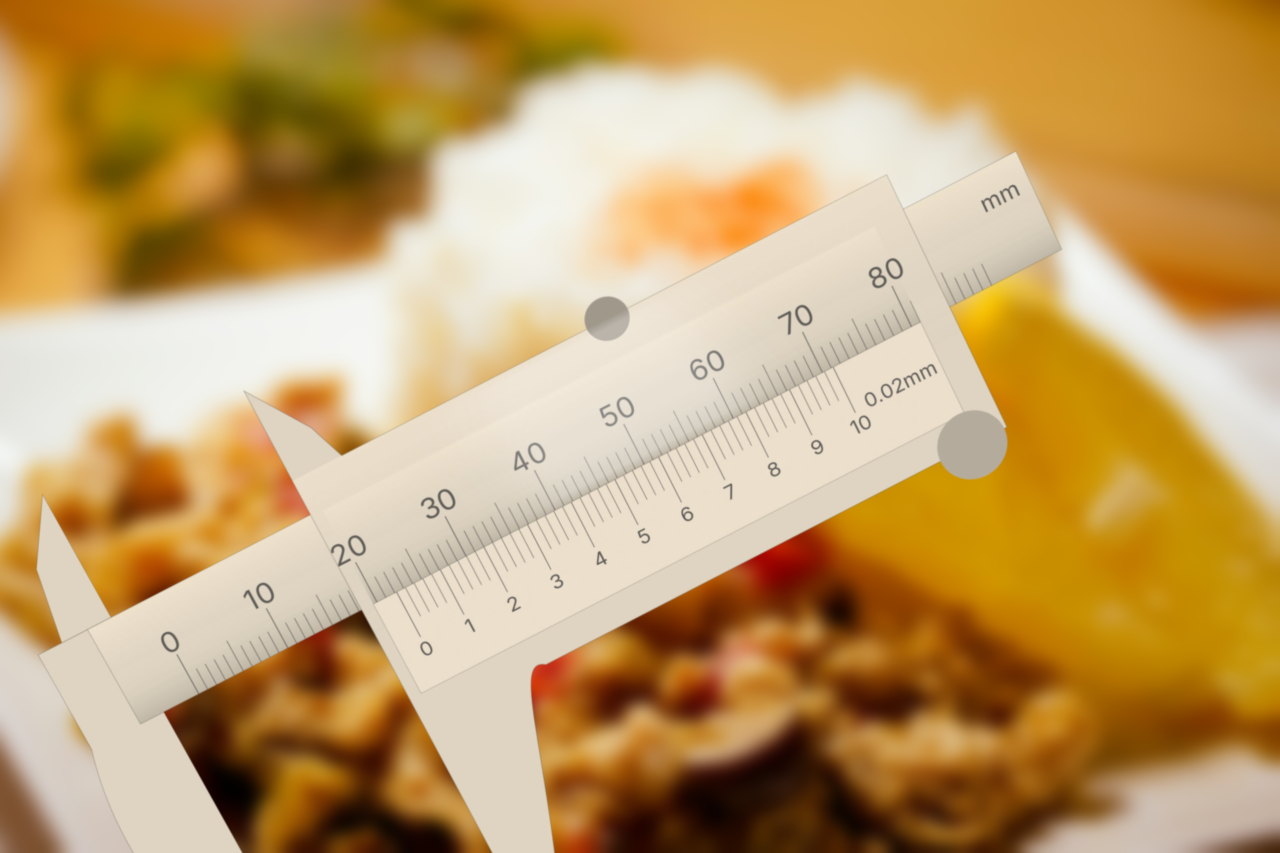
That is value=22.2 unit=mm
